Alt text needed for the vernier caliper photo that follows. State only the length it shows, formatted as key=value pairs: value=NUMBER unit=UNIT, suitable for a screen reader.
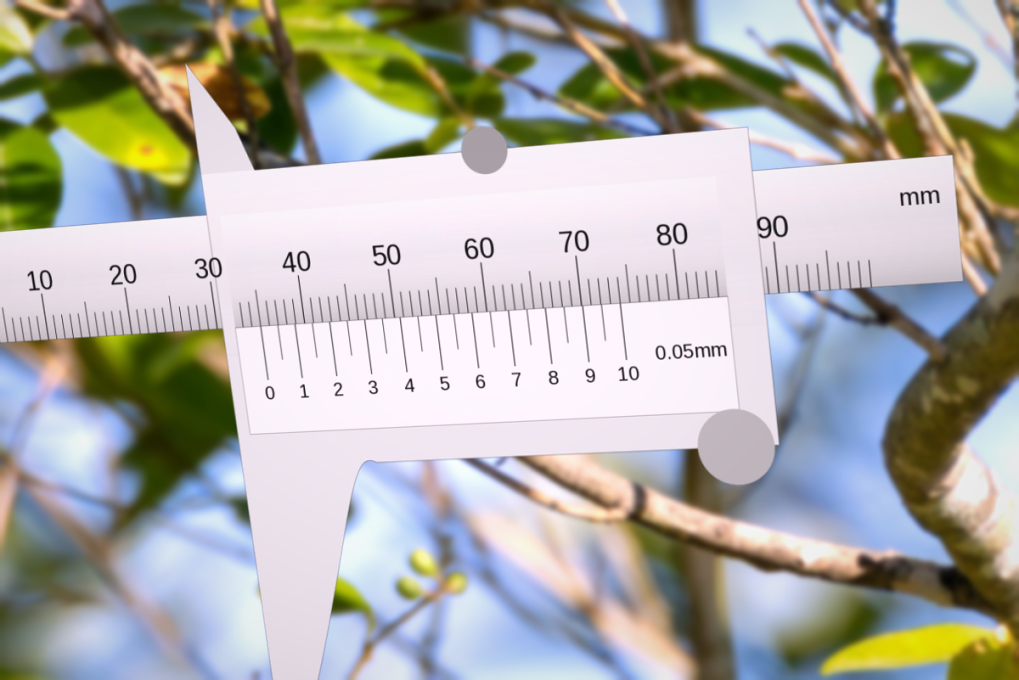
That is value=35.0 unit=mm
